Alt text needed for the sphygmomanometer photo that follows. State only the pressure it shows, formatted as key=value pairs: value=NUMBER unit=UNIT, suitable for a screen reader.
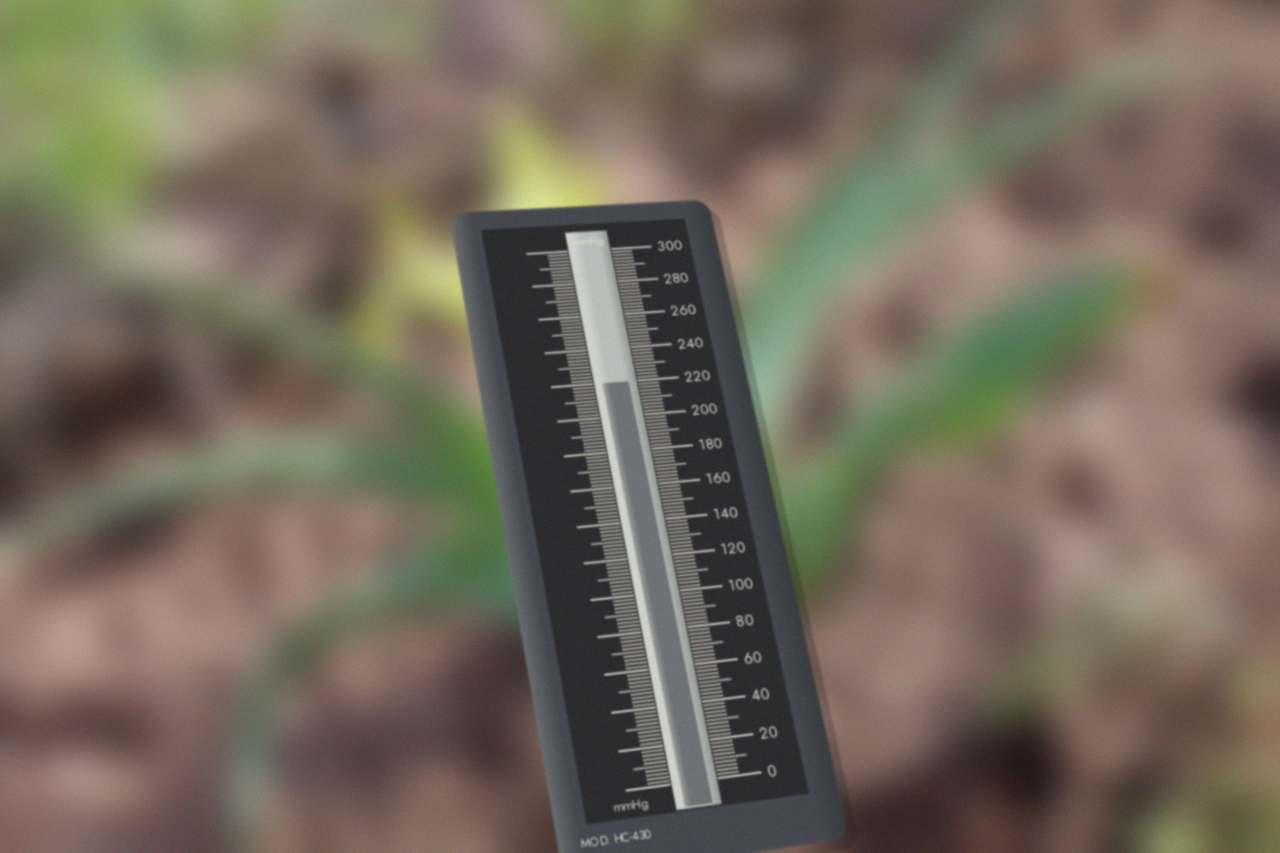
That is value=220 unit=mmHg
